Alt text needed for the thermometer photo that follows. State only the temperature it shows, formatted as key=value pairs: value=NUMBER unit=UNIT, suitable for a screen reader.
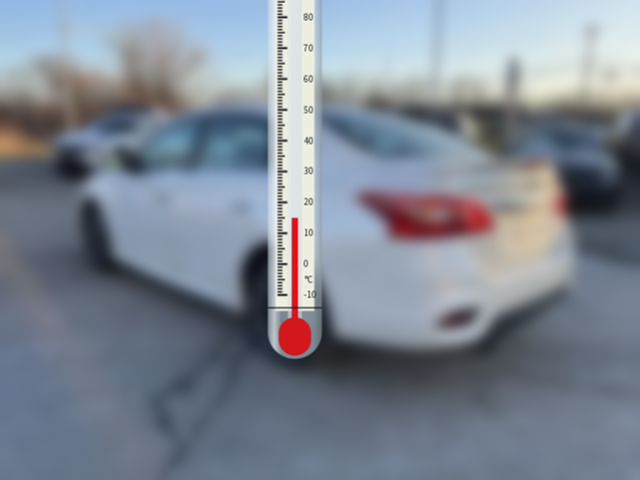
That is value=15 unit=°C
